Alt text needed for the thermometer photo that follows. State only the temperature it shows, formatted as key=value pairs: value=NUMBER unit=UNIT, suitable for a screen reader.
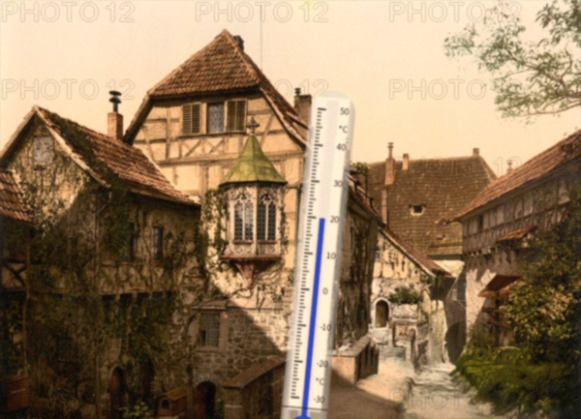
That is value=20 unit=°C
